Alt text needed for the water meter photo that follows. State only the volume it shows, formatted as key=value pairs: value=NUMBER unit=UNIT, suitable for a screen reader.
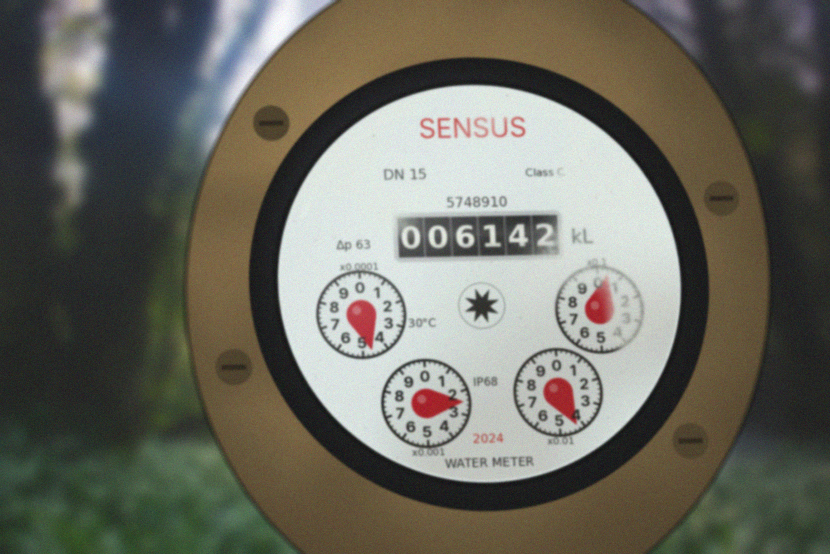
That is value=6142.0424 unit=kL
